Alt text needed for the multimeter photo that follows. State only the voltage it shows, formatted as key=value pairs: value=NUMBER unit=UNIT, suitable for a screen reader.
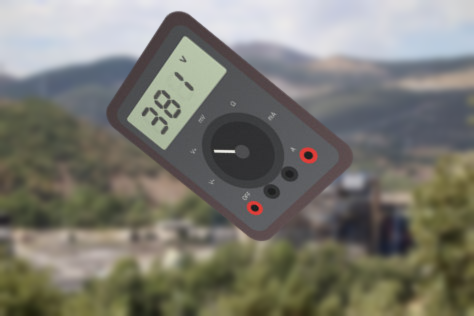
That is value=381 unit=V
